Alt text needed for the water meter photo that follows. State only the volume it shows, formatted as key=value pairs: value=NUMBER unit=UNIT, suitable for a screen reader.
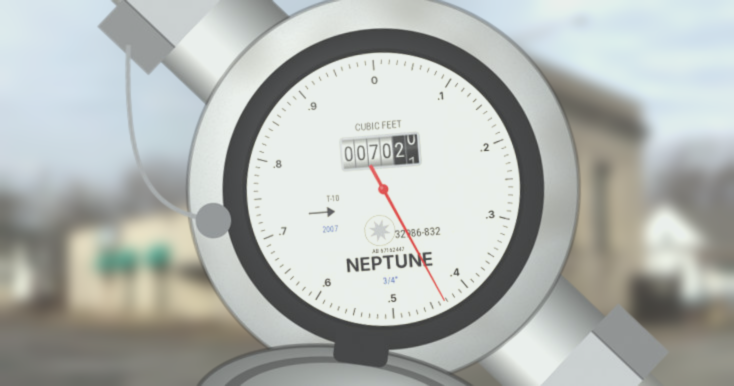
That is value=7020.43 unit=ft³
